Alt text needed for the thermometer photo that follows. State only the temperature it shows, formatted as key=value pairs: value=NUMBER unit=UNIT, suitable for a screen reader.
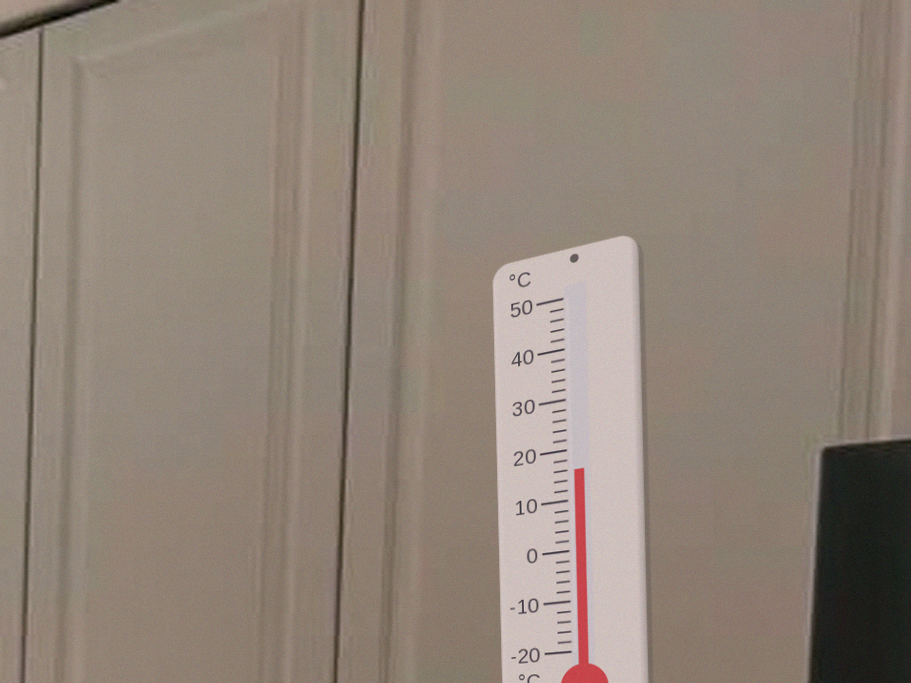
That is value=16 unit=°C
